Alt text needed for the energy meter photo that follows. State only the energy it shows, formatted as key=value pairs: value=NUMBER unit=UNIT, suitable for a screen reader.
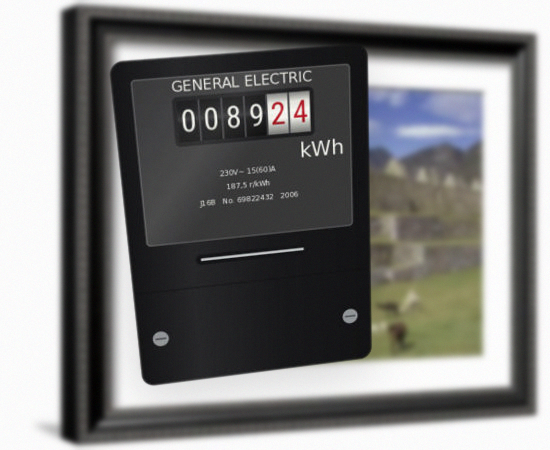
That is value=89.24 unit=kWh
